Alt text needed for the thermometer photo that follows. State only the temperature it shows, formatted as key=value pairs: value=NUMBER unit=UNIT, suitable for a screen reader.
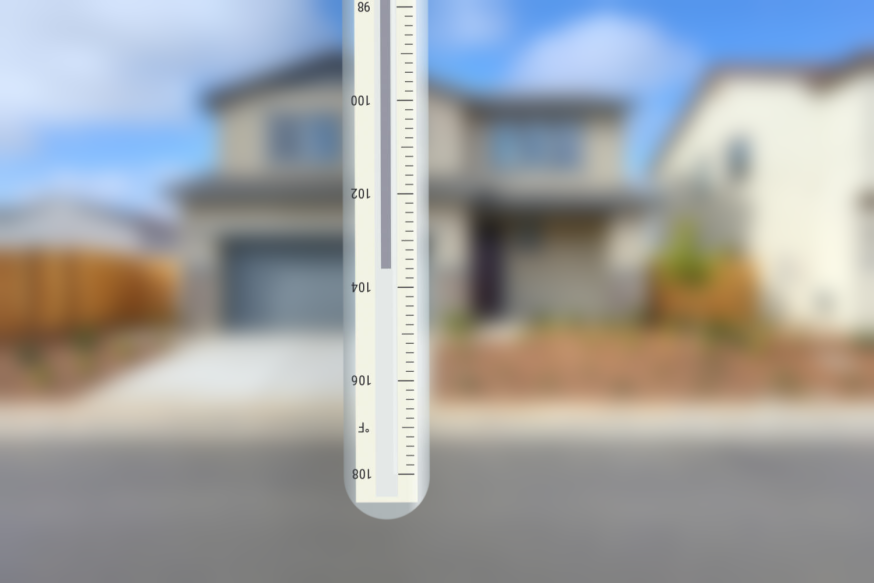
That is value=103.6 unit=°F
